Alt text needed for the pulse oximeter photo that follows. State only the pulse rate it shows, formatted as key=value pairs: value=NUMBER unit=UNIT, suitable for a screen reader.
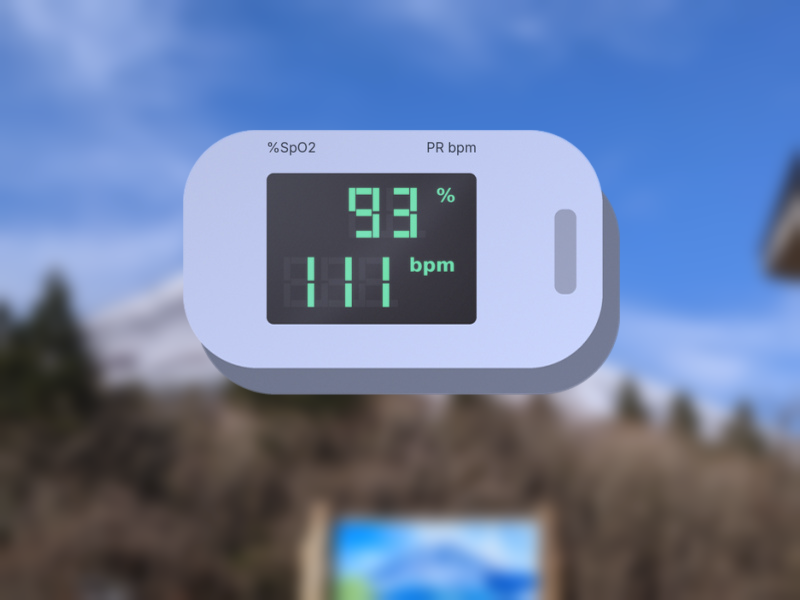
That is value=111 unit=bpm
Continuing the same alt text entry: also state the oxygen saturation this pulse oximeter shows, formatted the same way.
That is value=93 unit=%
